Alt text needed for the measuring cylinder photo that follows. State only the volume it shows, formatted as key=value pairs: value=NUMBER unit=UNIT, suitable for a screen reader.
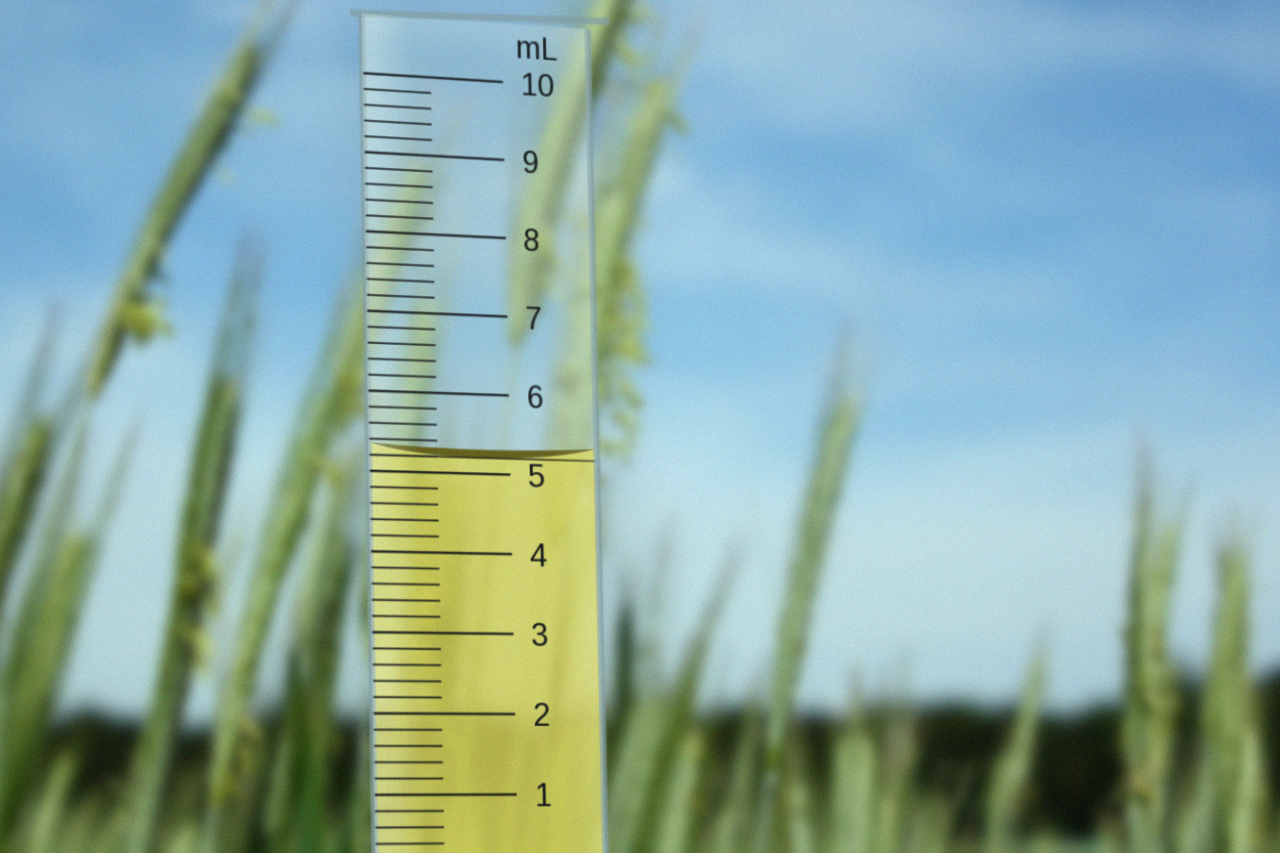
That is value=5.2 unit=mL
